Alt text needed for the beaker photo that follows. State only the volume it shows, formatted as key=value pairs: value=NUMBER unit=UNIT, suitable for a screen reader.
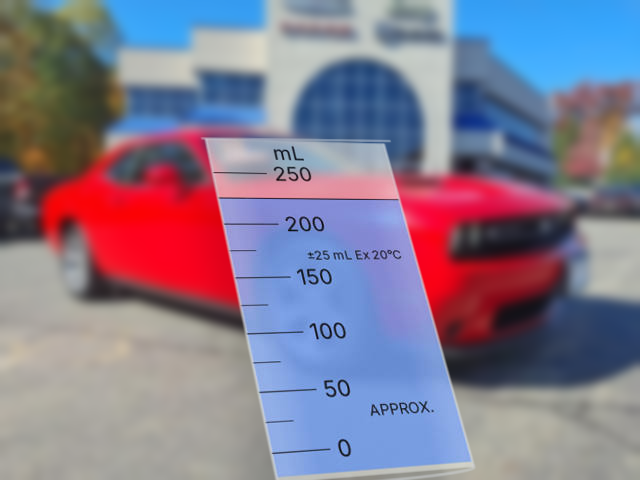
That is value=225 unit=mL
